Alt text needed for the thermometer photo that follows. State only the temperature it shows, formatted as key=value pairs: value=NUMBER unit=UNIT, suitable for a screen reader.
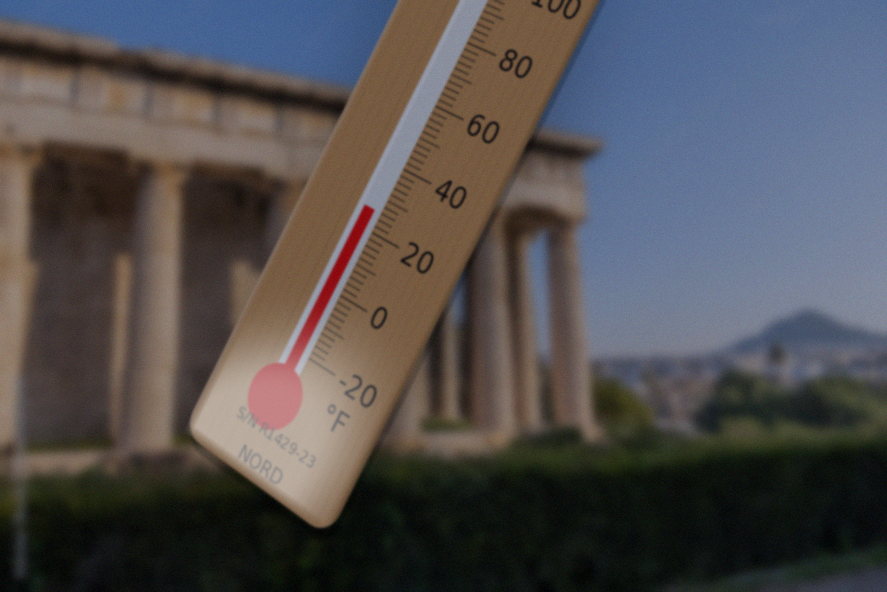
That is value=26 unit=°F
